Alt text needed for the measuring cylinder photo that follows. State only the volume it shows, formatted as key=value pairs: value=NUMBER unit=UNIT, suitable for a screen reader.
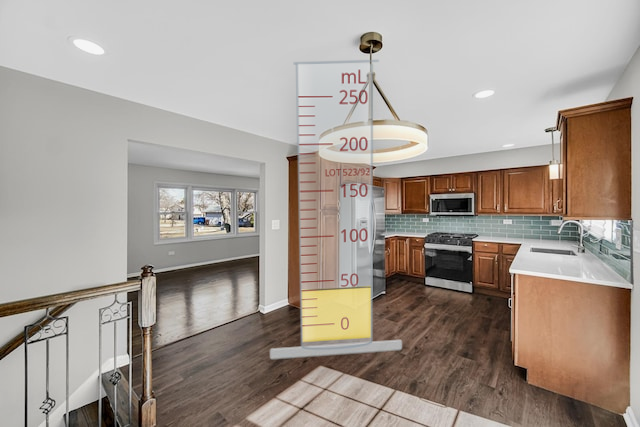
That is value=40 unit=mL
